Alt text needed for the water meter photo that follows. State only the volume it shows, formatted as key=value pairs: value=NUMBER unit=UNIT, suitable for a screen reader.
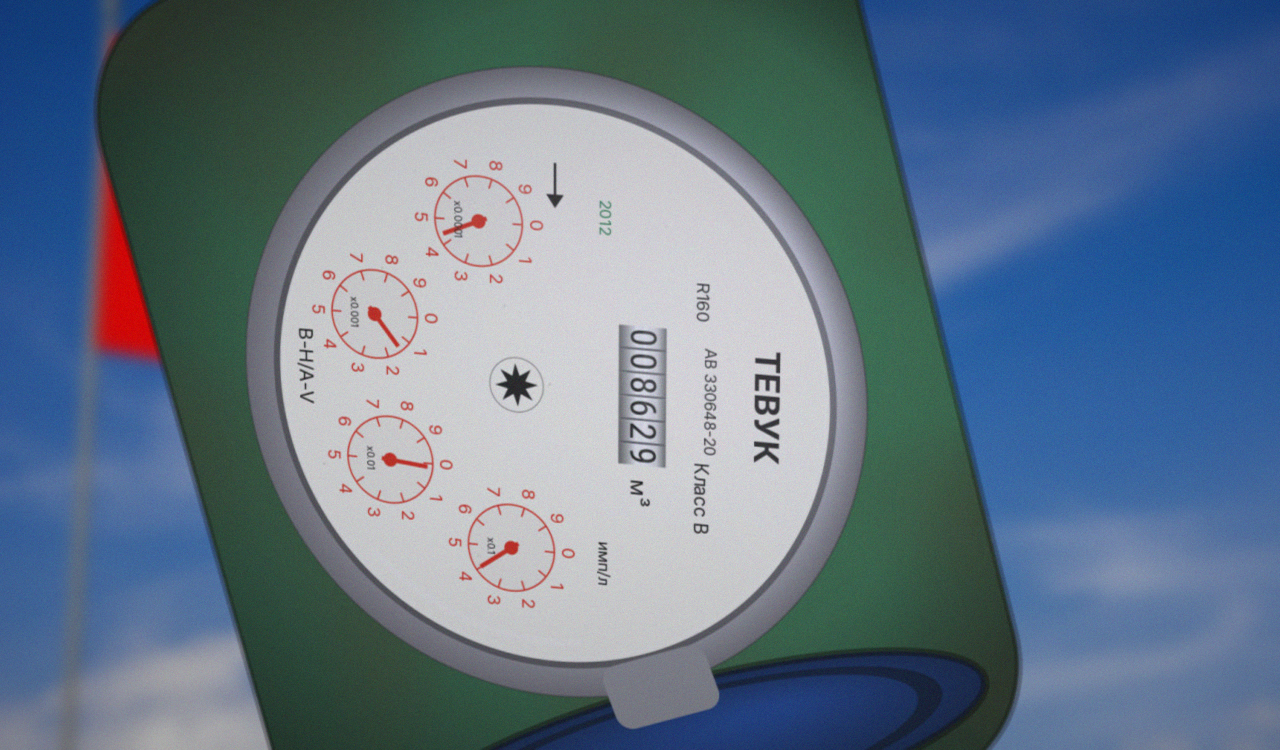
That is value=8629.4014 unit=m³
